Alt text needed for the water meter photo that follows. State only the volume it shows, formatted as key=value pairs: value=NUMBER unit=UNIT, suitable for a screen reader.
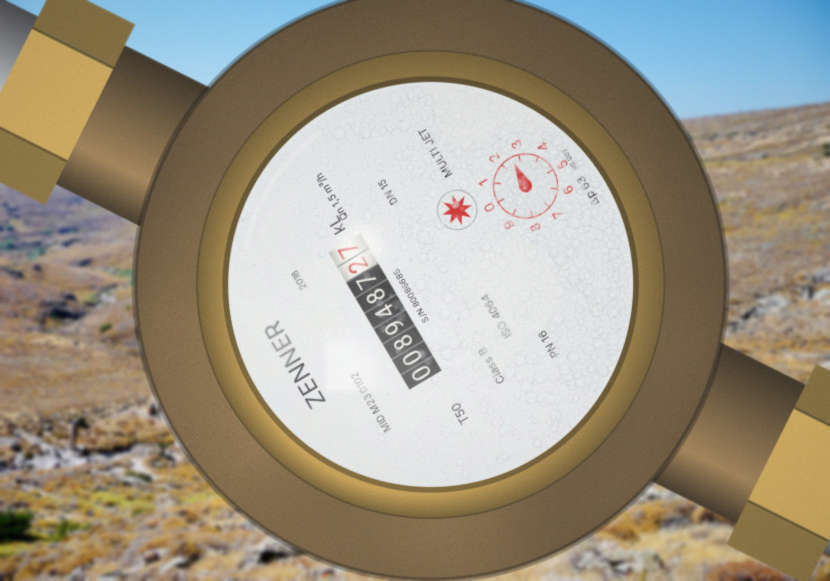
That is value=89487.272 unit=kL
